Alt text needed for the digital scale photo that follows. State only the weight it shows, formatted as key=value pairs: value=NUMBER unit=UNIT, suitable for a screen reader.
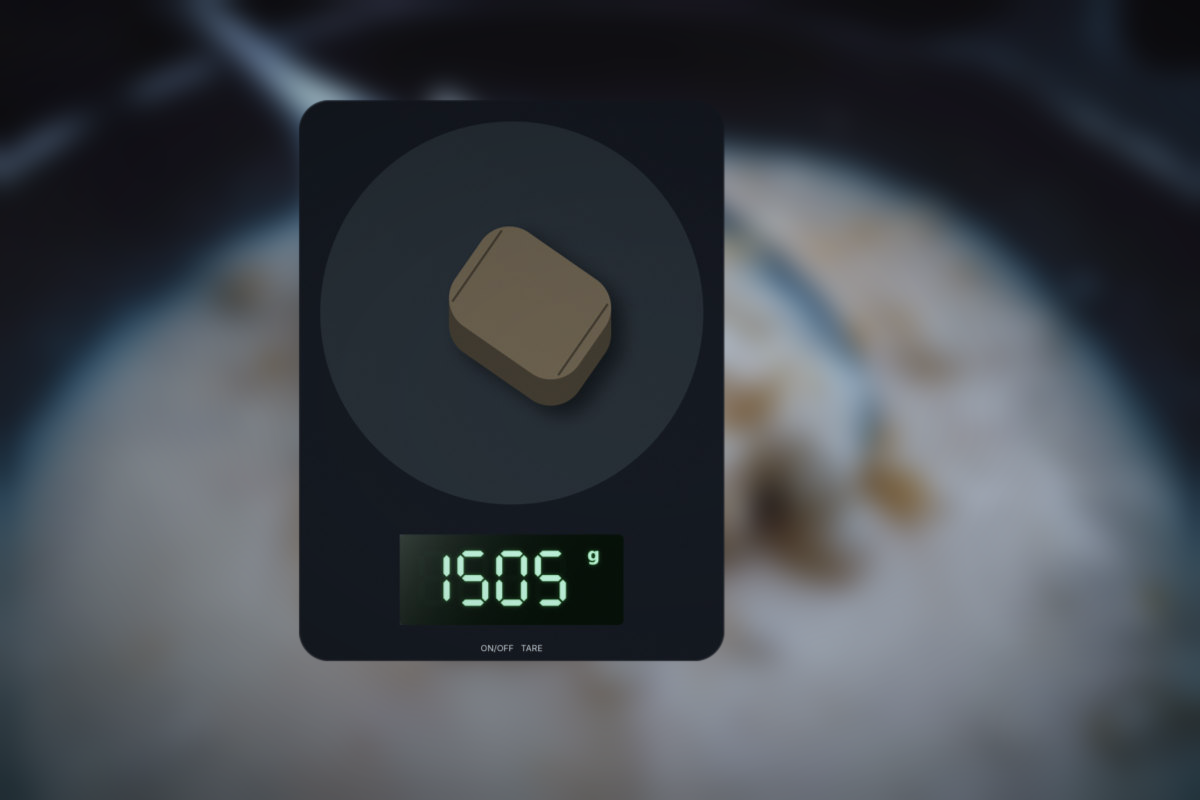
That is value=1505 unit=g
